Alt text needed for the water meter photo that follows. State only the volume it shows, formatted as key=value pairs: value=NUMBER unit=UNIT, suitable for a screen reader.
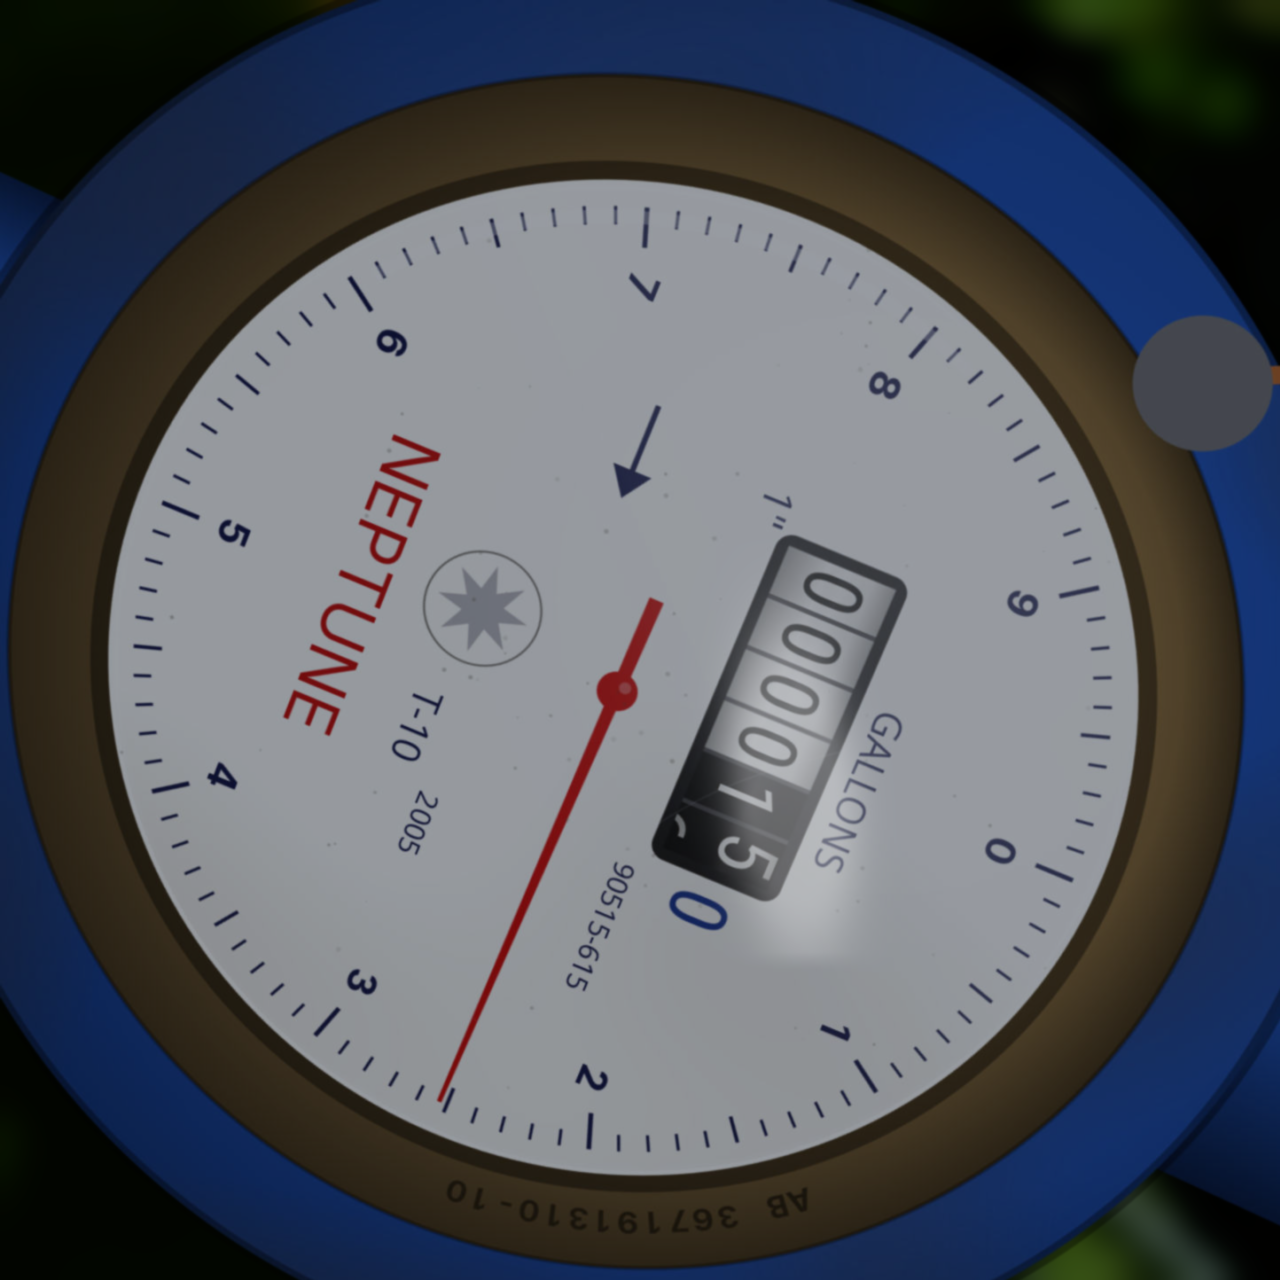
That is value=152.5 unit=gal
